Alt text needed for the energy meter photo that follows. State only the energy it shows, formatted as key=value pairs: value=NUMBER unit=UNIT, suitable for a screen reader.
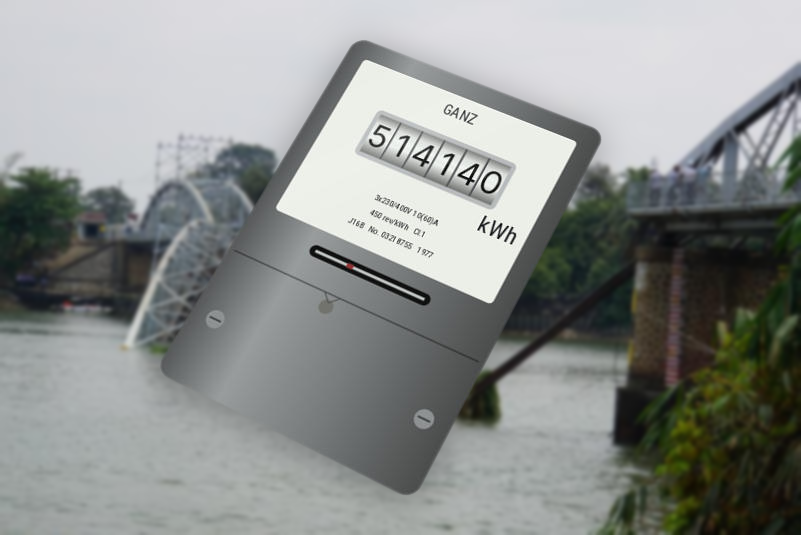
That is value=514140 unit=kWh
